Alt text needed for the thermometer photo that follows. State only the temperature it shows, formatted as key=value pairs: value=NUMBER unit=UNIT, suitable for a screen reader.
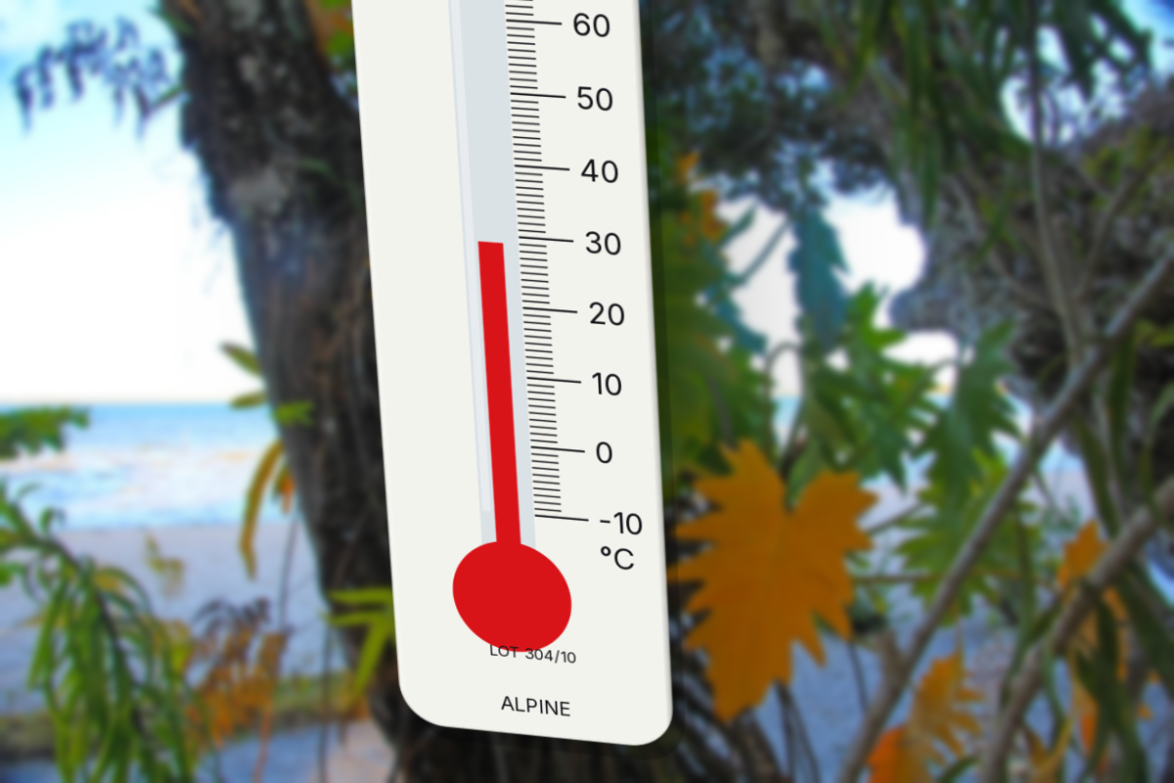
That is value=29 unit=°C
